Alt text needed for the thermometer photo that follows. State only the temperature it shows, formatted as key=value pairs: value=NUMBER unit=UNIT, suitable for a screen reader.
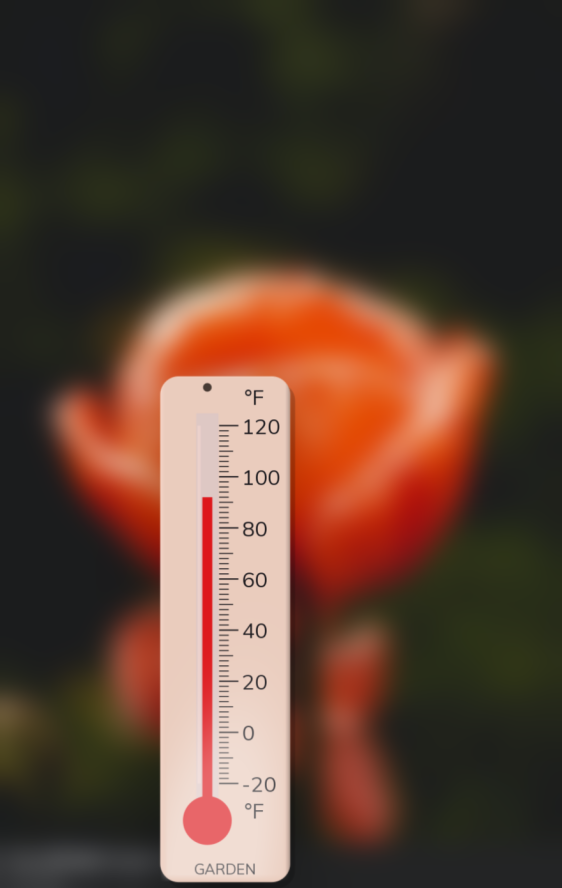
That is value=92 unit=°F
